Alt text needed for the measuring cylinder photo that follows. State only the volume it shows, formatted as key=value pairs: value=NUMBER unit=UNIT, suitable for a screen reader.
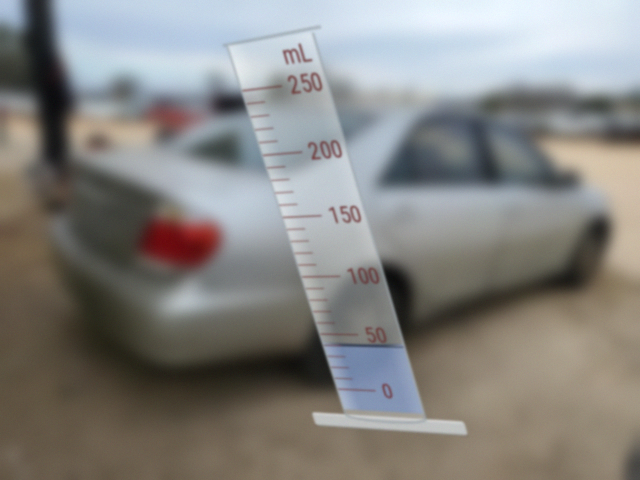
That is value=40 unit=mL
